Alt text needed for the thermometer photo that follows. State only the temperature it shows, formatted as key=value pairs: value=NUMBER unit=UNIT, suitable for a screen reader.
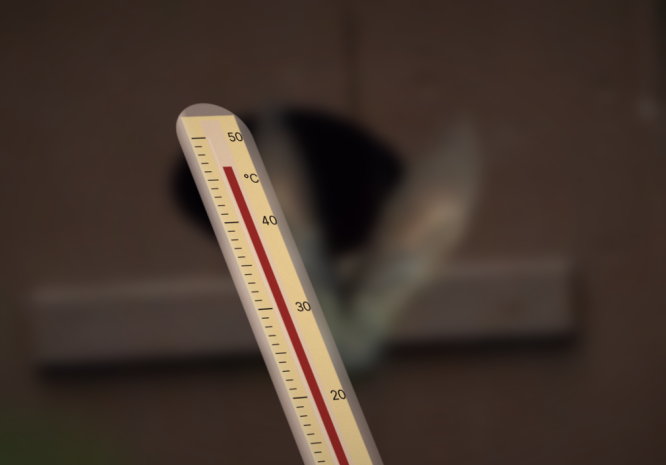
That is value=46.5 unit=°C
